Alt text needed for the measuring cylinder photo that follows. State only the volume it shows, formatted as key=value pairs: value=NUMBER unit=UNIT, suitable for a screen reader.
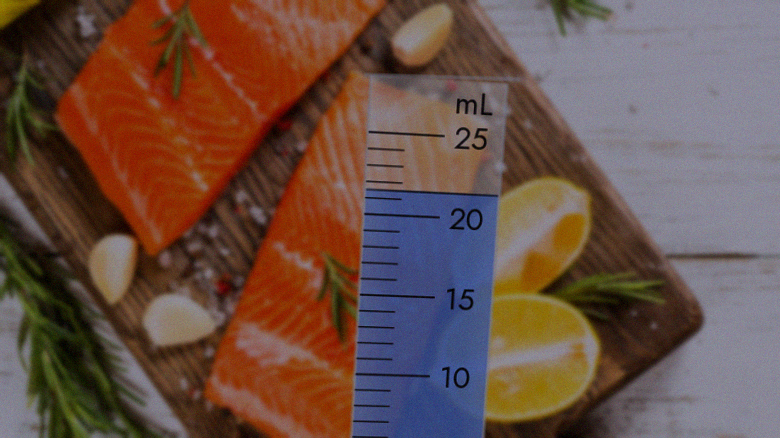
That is value=21.5 unit=mL
